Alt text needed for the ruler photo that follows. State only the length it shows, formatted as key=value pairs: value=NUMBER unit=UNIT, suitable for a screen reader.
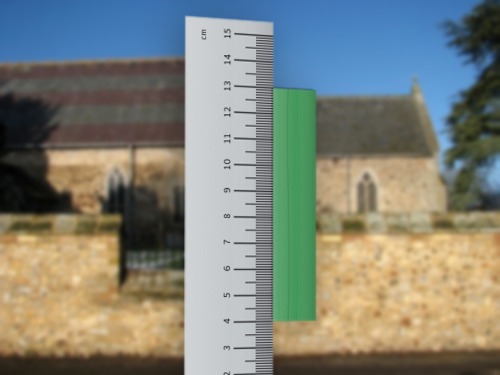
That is value=9 unit=cm
